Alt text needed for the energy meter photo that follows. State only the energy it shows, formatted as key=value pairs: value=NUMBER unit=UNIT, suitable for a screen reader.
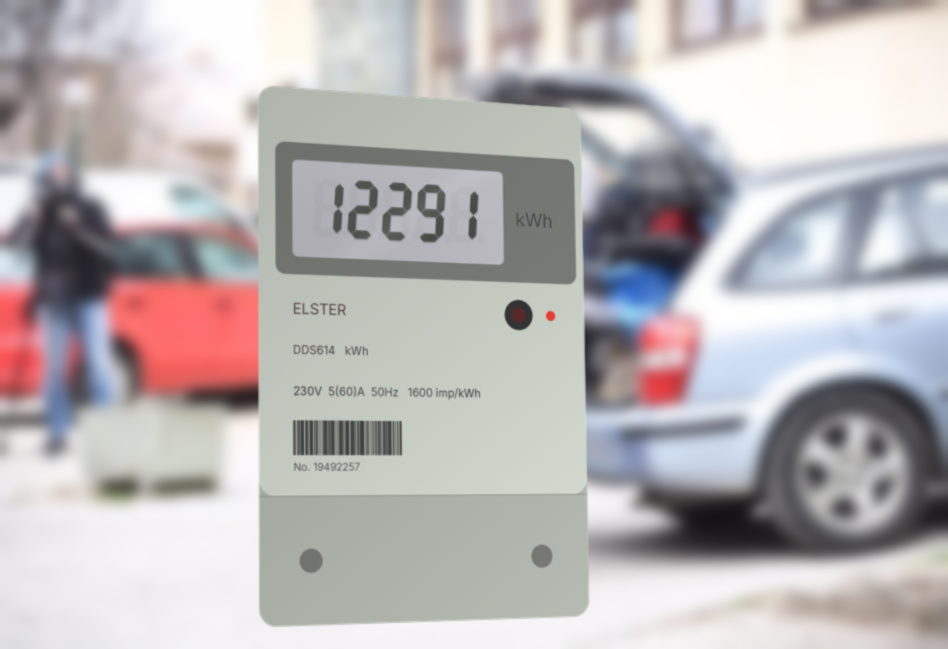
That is value=12291 unit=kWh
